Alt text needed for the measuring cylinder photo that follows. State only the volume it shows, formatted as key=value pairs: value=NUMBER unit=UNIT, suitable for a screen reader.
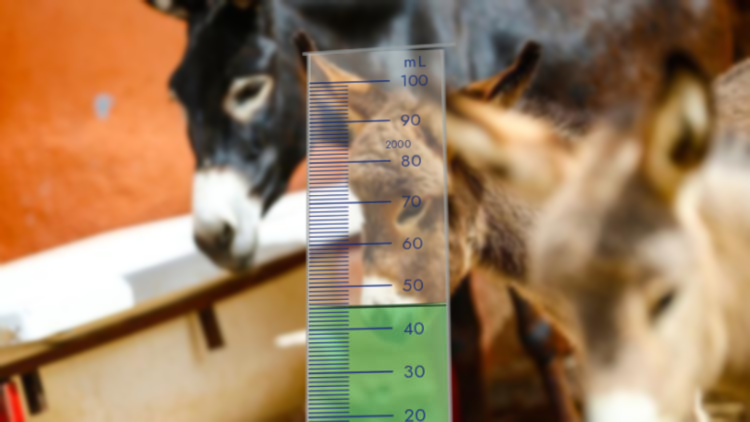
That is value=45 unit=mL
